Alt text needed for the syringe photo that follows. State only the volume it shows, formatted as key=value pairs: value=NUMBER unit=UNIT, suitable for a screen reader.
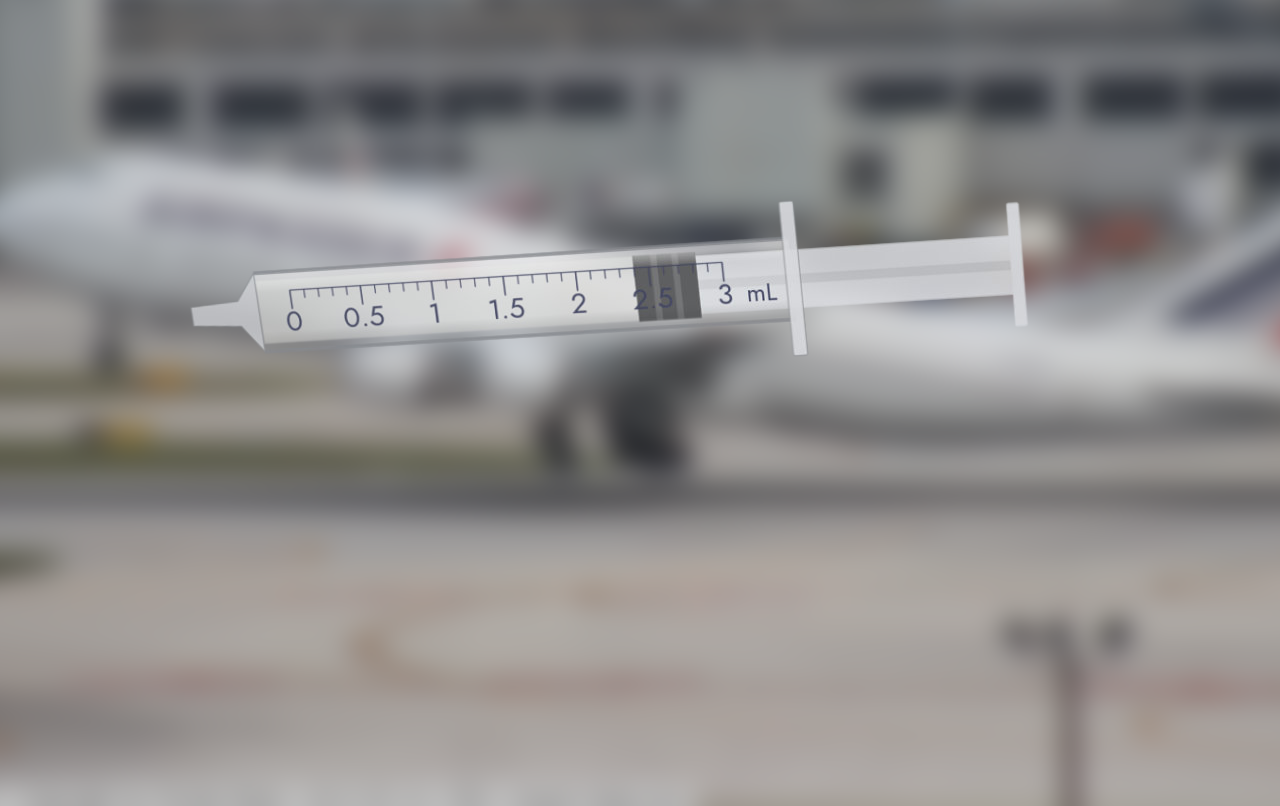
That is value=2.4 unit=mL
